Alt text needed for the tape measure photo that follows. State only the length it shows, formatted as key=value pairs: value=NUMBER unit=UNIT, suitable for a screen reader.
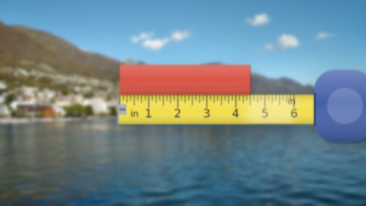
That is value=4.5 unit=in
